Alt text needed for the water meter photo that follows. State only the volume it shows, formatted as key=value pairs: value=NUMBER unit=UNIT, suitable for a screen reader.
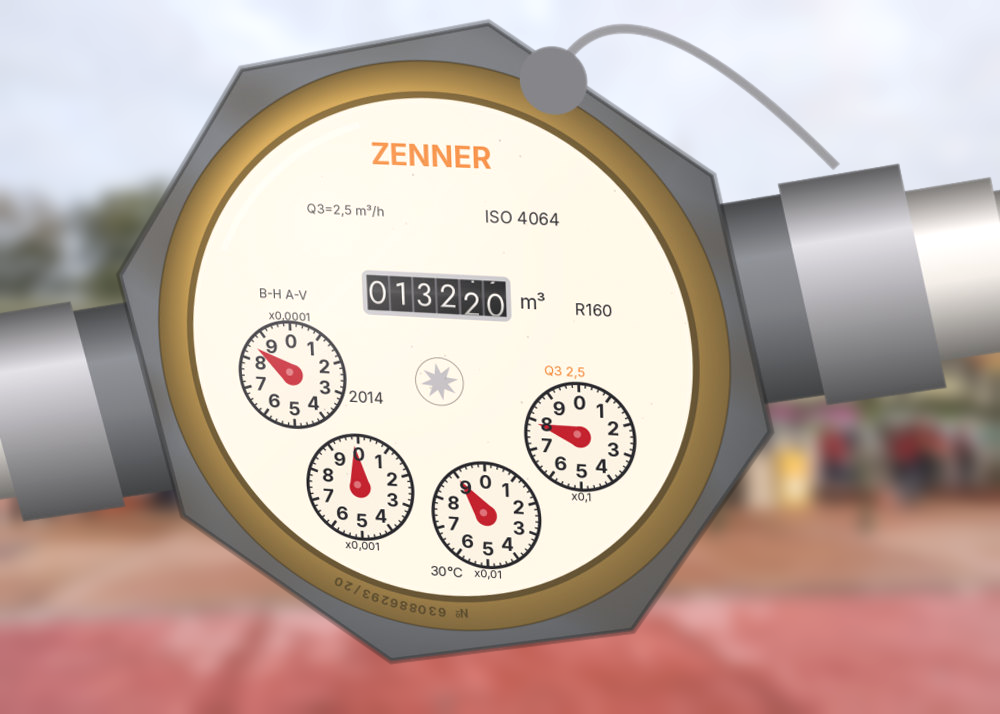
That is value=13219.7898 unit=m³
